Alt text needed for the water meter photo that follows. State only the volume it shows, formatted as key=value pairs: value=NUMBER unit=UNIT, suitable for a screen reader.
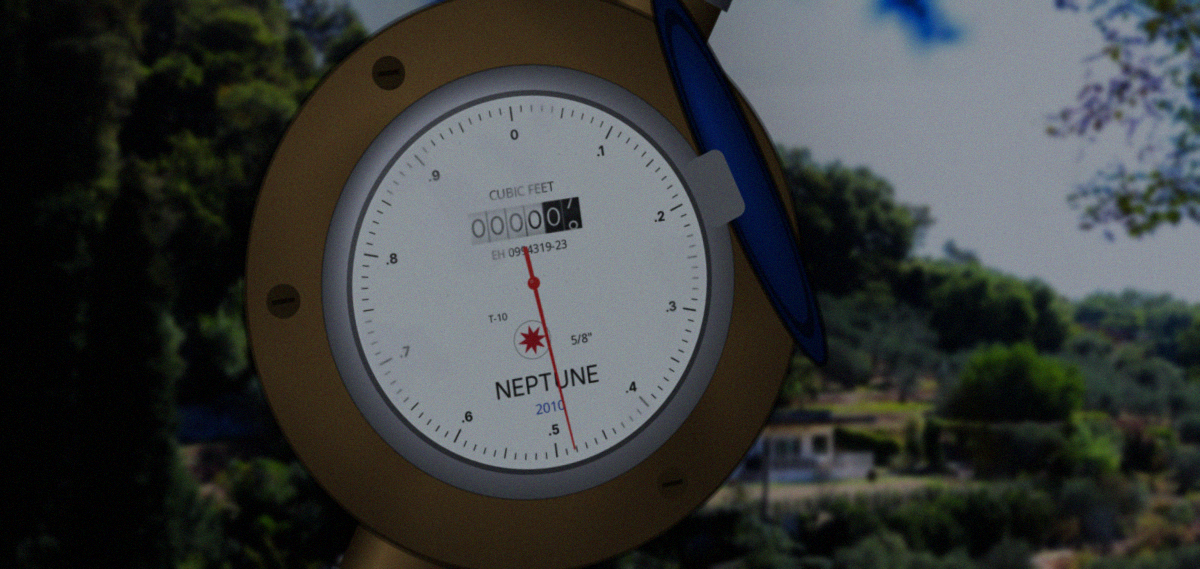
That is value=7.48 unit=ft³
